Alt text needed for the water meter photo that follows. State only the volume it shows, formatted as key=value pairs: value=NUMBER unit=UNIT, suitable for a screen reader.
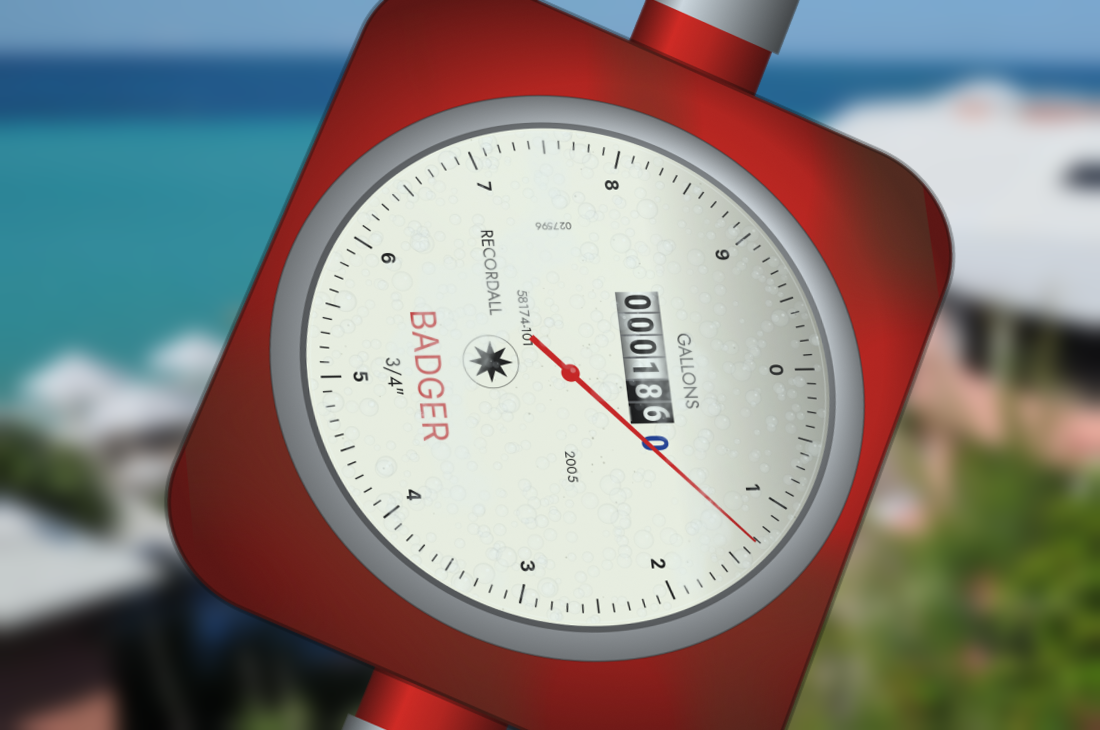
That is value=1861.3 unit=gal
